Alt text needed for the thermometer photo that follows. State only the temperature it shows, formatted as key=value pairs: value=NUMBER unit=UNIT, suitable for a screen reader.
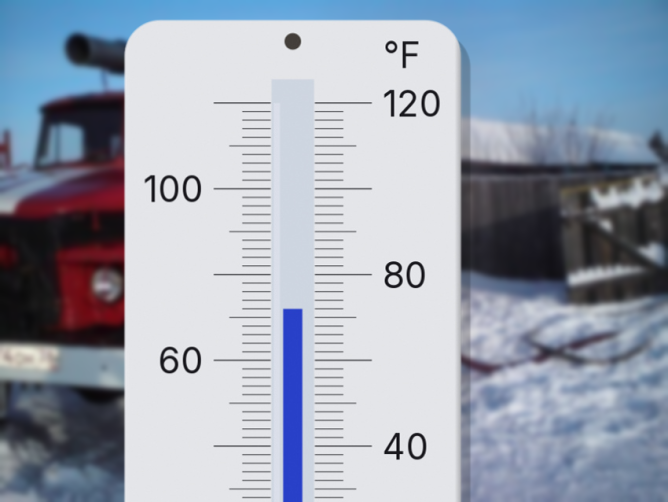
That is value=72 unit=°F
